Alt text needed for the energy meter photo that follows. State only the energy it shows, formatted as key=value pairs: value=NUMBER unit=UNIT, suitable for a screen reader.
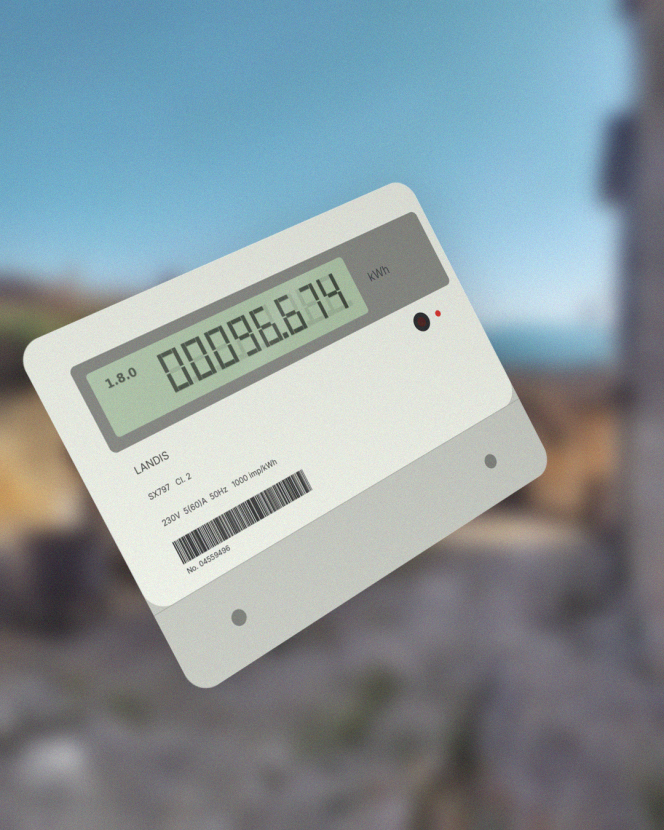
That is value=96.674 unit=kWh
